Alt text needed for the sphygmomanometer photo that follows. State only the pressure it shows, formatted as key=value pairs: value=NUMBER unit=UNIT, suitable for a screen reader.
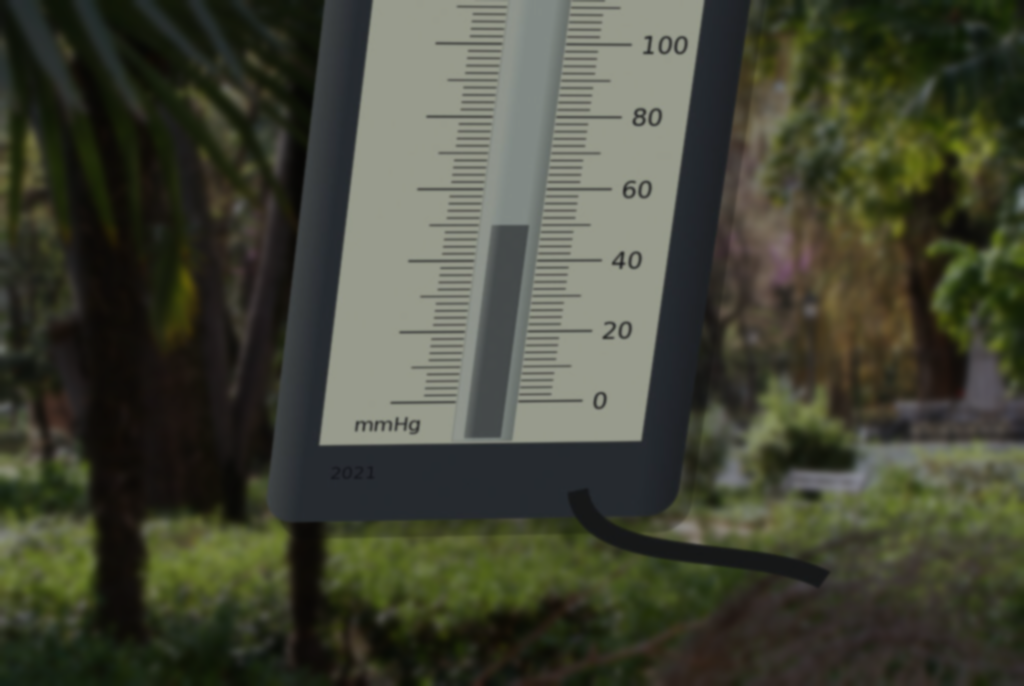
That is value=50 unit=mmHg
